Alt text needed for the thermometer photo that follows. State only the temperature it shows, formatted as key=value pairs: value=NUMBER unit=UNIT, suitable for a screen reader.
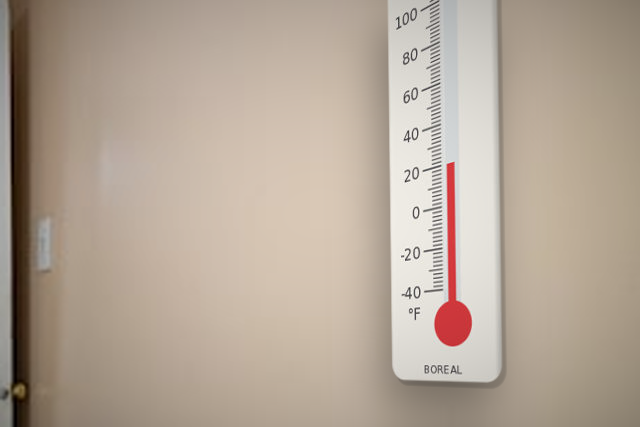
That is value=20 unit=°F
